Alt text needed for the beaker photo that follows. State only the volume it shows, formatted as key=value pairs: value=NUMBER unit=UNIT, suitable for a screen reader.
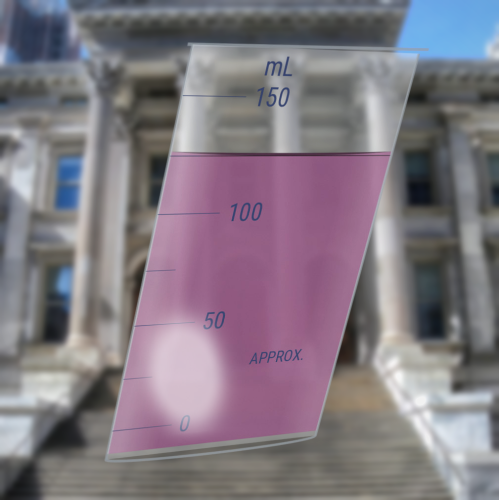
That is value=125 unit=mL
